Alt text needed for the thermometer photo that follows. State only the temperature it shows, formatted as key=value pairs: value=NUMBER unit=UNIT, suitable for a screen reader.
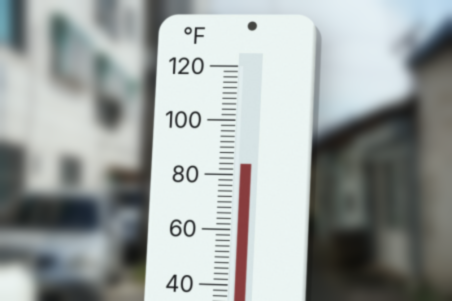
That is value=84 unit=°F
